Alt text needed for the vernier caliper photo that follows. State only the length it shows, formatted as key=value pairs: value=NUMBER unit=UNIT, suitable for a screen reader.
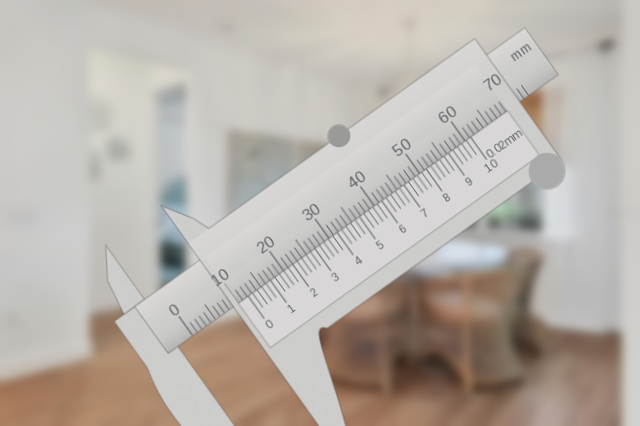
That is value=12.2 unit=mm
